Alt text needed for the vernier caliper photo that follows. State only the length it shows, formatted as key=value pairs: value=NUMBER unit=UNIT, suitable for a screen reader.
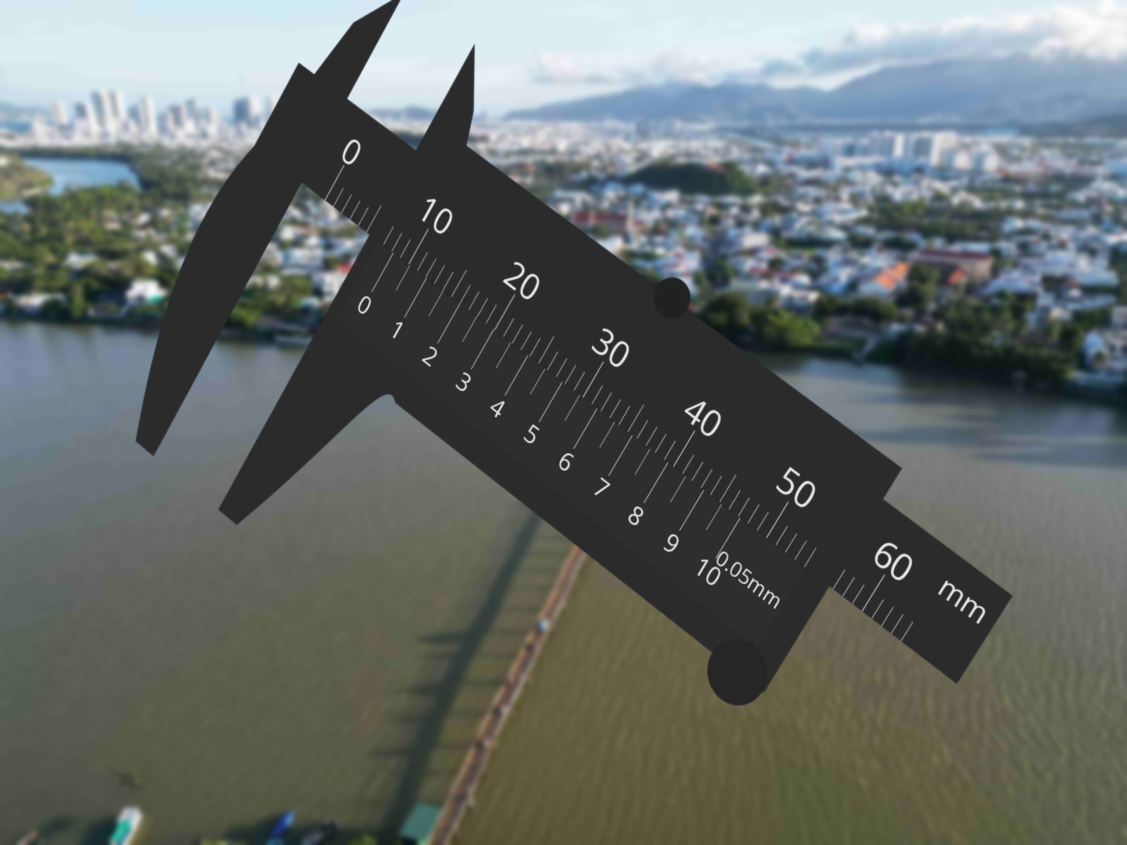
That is value=8.2 unit=mm
